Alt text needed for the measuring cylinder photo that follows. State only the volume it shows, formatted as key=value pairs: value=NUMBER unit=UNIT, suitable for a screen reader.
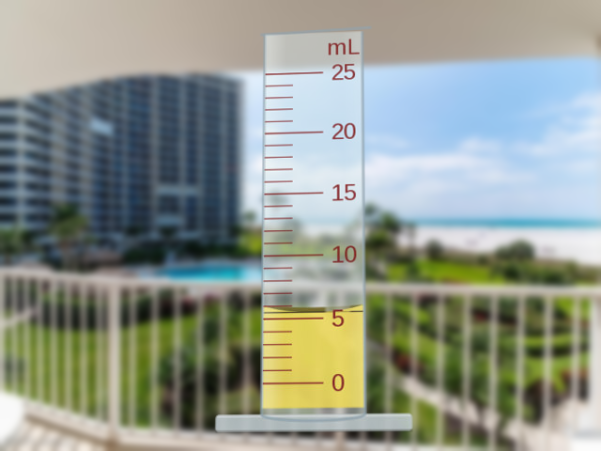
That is value=5.5 unit=mL
